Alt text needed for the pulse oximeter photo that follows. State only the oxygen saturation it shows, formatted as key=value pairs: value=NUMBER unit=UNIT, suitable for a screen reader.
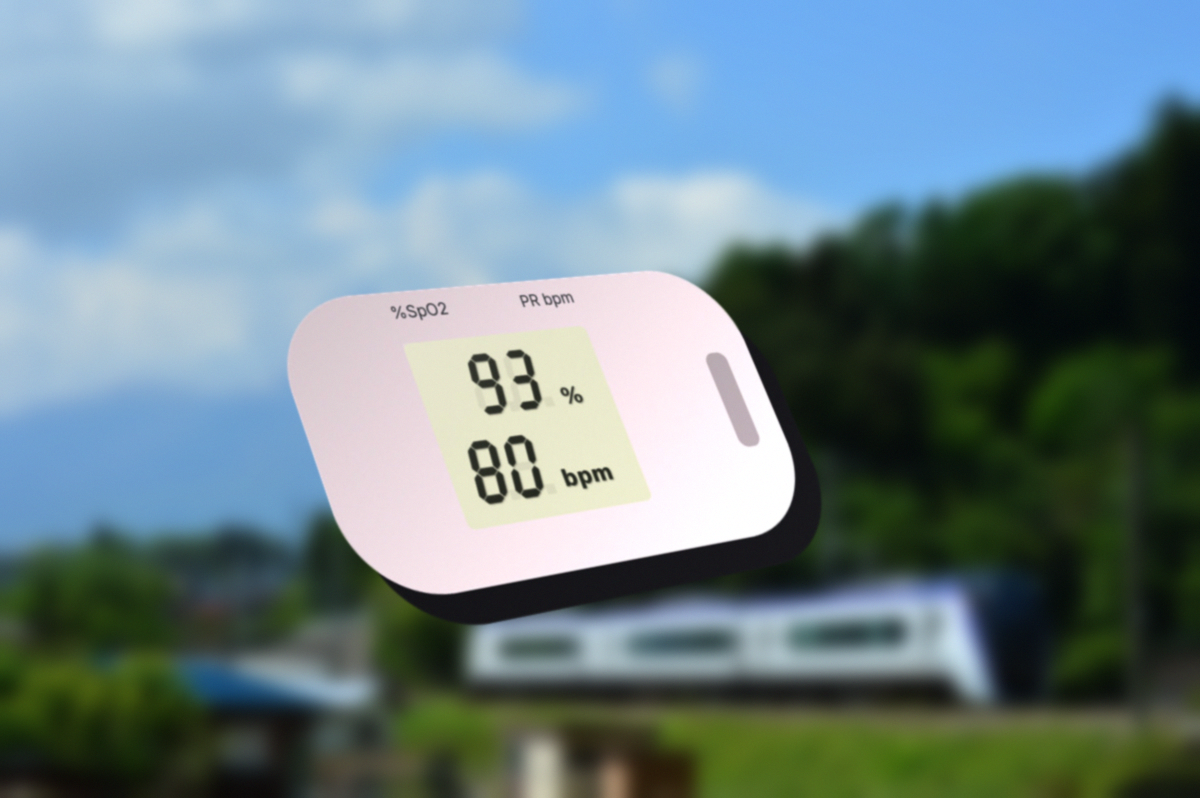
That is value=93 unit=%
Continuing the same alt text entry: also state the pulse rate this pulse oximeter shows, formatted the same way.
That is value=80 unit=bpm
